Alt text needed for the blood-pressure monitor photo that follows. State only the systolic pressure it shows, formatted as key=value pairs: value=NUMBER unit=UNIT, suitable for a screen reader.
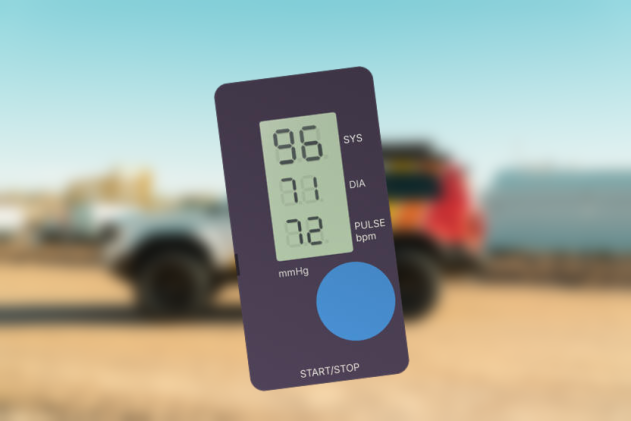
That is value=96 unit=mmHg
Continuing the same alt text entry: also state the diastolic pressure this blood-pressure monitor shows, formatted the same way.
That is value=71 unit=mmHg
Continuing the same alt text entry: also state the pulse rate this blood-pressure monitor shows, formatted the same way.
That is value=72 unit=bpm
